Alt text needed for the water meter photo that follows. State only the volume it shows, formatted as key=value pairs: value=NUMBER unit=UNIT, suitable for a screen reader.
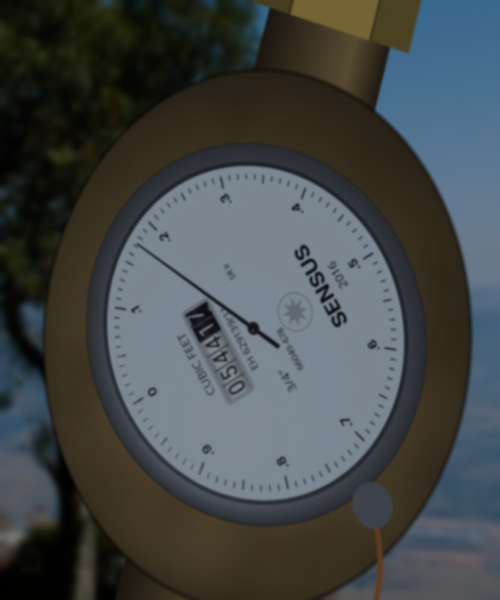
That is value=54417.17 unit=ft³
